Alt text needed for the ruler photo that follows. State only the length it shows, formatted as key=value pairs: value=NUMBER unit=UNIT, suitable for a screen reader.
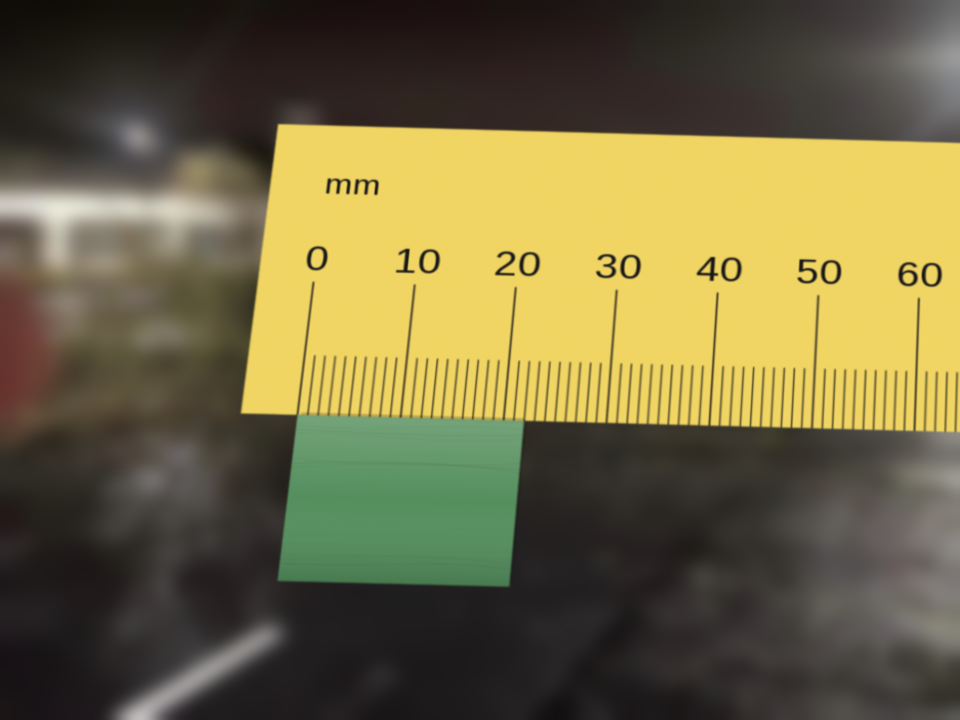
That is value=22 unit=mm
